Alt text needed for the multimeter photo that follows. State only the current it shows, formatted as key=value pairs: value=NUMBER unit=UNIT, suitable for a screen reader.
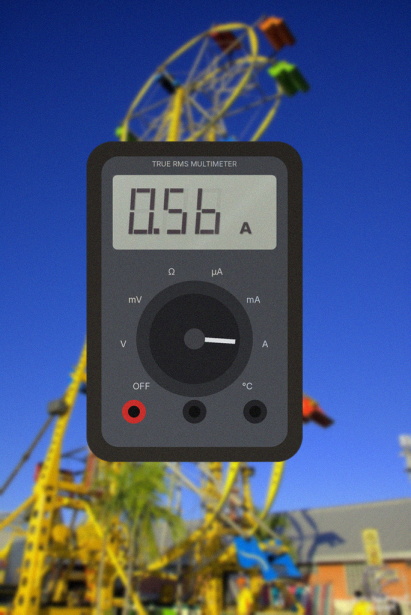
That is value=0.56 unit=A
